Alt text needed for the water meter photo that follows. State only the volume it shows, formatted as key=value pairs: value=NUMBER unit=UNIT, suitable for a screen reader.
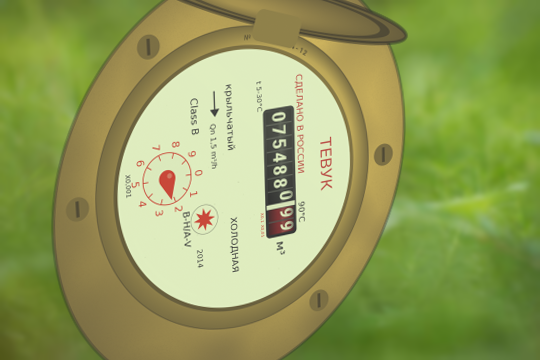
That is value=754880.992 unit=m³
